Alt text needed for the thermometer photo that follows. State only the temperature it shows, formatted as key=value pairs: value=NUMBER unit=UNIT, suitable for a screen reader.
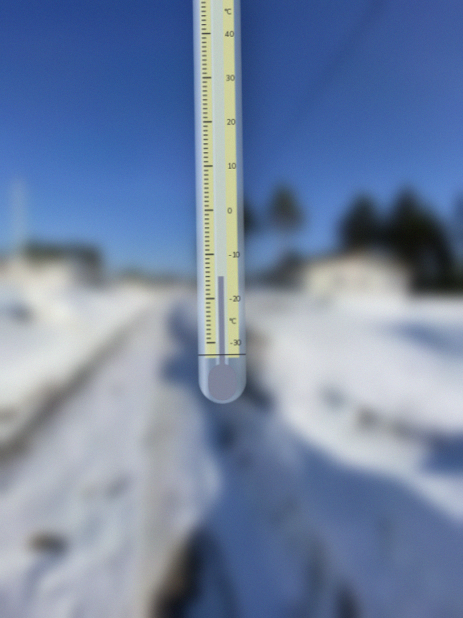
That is value=-15 unit=°C
